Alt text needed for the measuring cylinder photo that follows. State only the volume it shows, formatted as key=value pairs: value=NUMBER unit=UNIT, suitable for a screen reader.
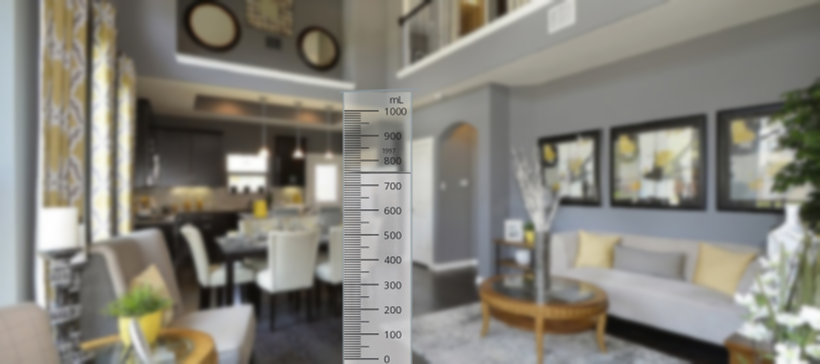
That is value=750 unit=mL
